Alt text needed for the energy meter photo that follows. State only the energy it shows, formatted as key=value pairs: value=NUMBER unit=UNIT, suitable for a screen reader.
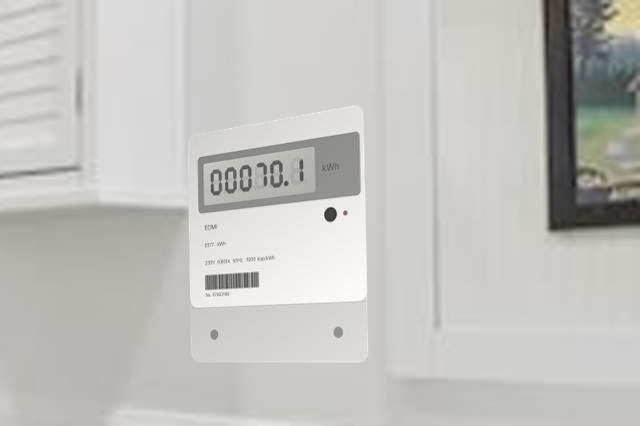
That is value=70.1 unit=kWh
